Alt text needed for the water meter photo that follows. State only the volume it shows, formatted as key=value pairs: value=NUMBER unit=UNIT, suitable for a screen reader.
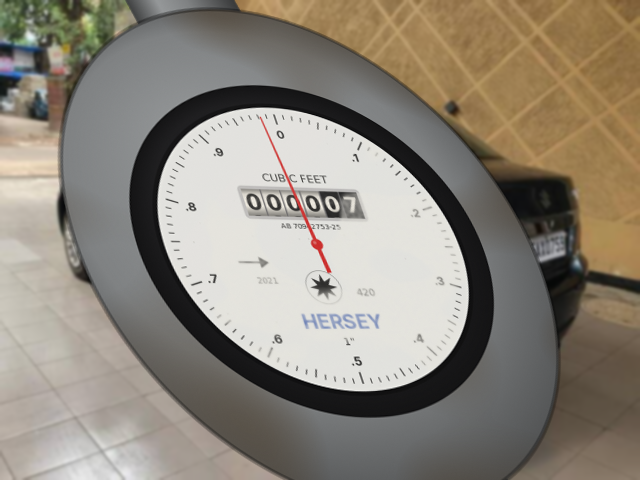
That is value=6.98 unit=ft³
